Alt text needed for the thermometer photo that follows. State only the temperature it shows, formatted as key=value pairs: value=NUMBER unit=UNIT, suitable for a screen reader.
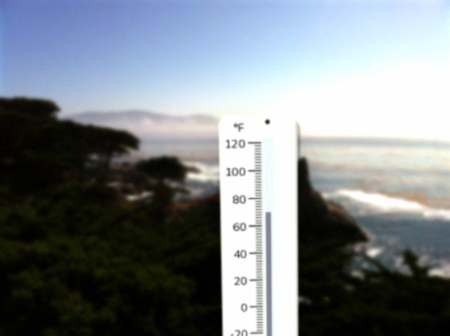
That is value=70 unit=°F
